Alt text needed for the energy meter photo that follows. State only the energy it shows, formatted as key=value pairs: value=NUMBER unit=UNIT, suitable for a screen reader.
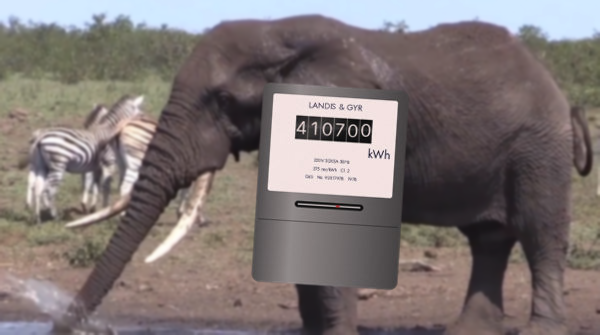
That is value=410700 unit=kWh
